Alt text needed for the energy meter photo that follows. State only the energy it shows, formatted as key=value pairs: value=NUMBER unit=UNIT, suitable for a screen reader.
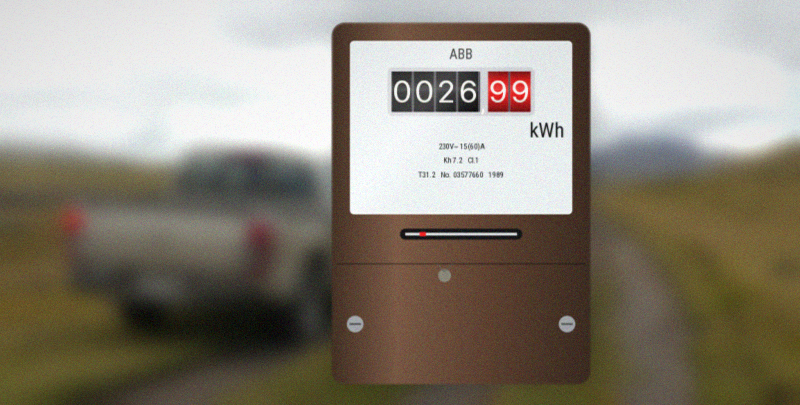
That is value=26.99 unit=kWh
